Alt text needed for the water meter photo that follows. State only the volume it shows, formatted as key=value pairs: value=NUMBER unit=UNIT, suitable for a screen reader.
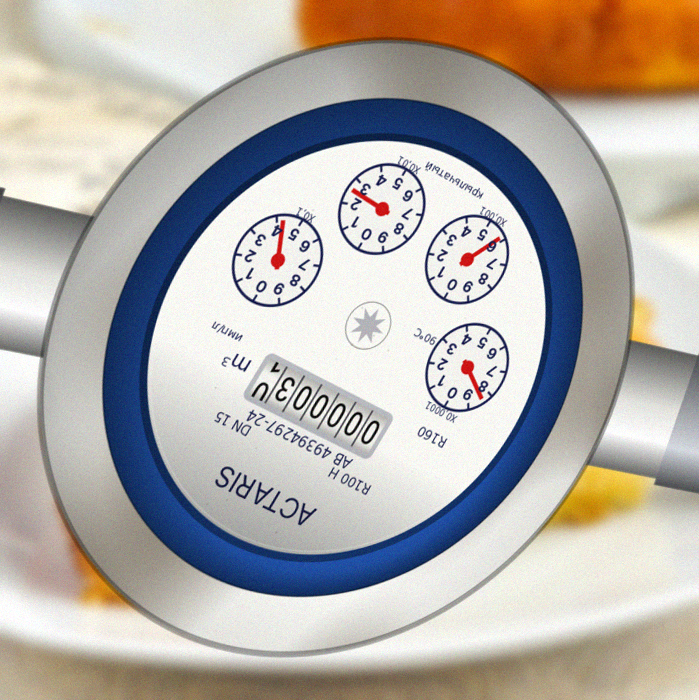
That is value=30.4258 unit=m³
